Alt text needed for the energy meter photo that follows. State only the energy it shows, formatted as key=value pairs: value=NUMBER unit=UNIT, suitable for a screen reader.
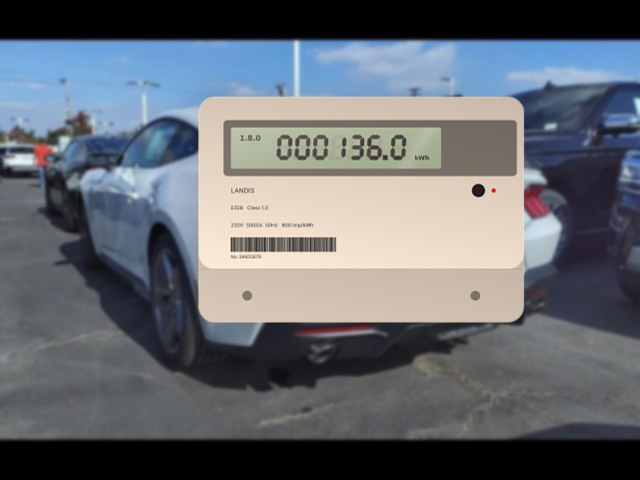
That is value=136.0 unit=kWh
